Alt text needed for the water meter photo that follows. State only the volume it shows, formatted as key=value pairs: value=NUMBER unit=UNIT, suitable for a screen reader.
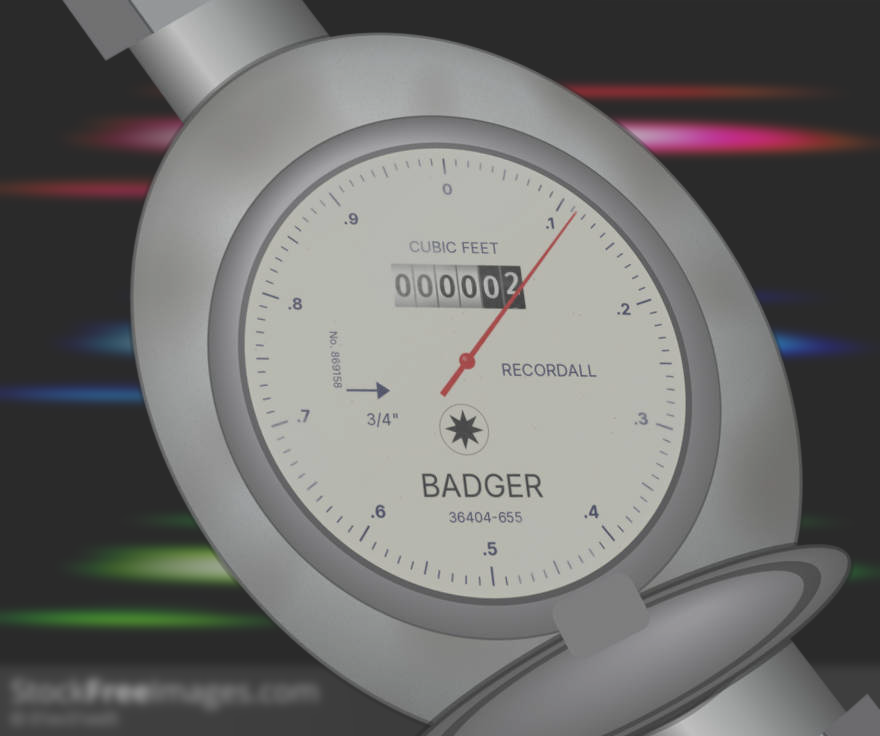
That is value=2.11 unit=ft³
